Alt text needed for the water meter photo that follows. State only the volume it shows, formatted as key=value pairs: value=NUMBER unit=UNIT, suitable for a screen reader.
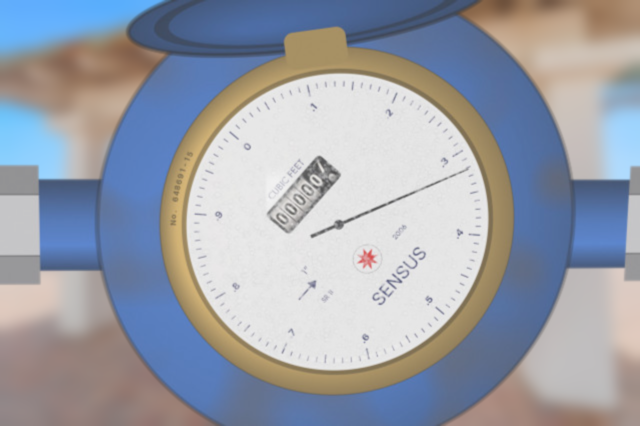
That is value=7.32 unit=ft³
